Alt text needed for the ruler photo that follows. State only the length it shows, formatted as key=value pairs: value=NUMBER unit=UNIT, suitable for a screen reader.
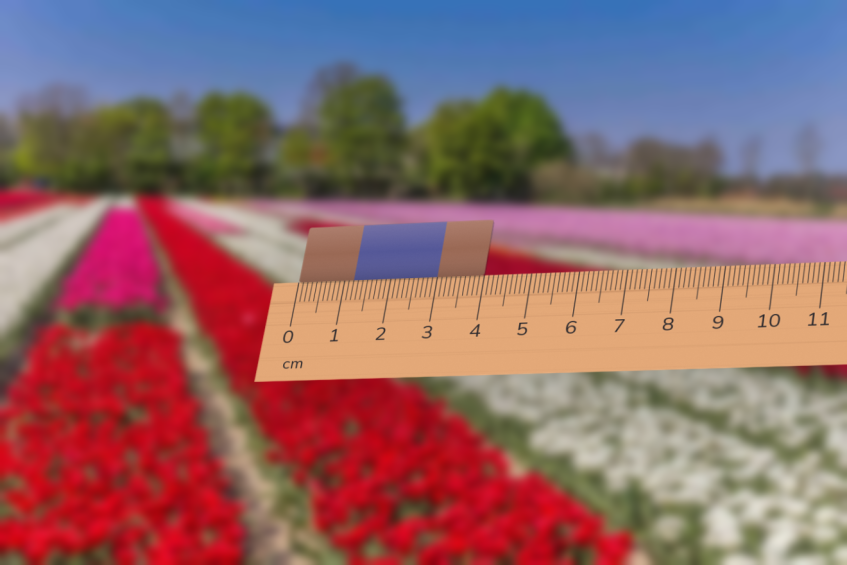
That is value=4 unit=cm
